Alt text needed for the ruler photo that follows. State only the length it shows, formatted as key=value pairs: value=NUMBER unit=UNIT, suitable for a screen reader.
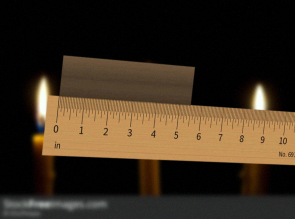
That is value=5.5 unit=in
